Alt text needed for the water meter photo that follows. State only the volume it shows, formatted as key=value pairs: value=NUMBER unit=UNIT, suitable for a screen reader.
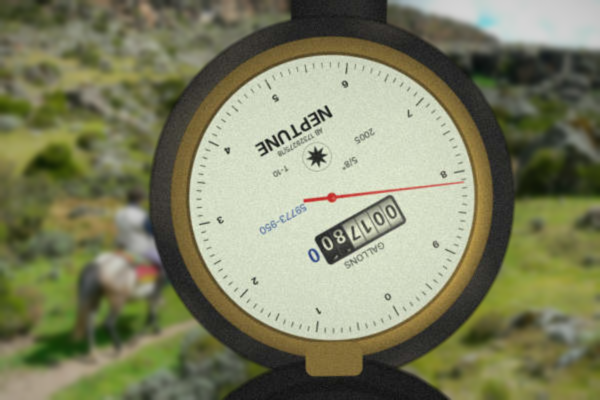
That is value=17798.1 unit=gal
